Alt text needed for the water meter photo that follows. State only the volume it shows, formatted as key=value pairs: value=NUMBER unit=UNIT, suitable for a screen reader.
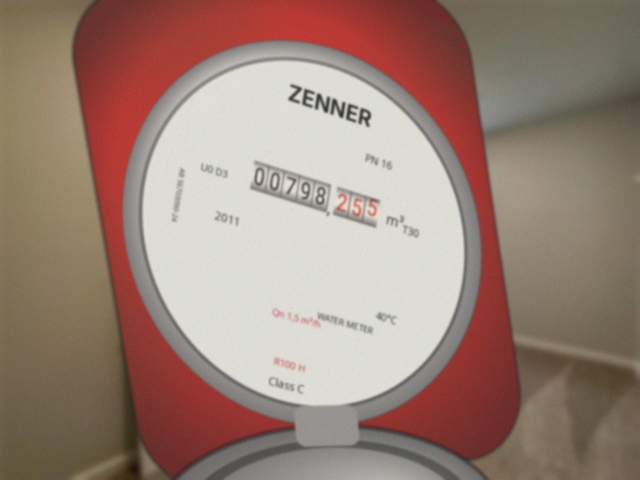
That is value=798.255 unit=m³
